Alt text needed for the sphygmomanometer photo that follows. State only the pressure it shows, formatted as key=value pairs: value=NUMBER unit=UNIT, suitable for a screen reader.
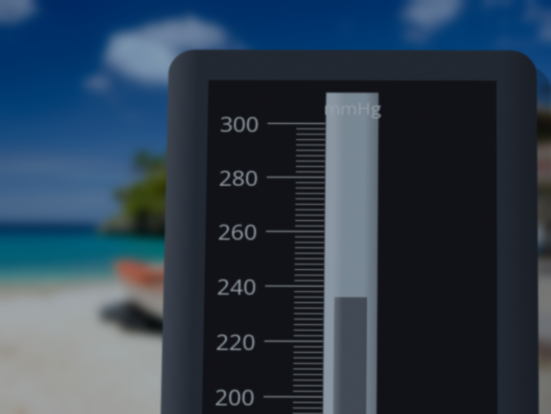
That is value=236 unit=mmHg
